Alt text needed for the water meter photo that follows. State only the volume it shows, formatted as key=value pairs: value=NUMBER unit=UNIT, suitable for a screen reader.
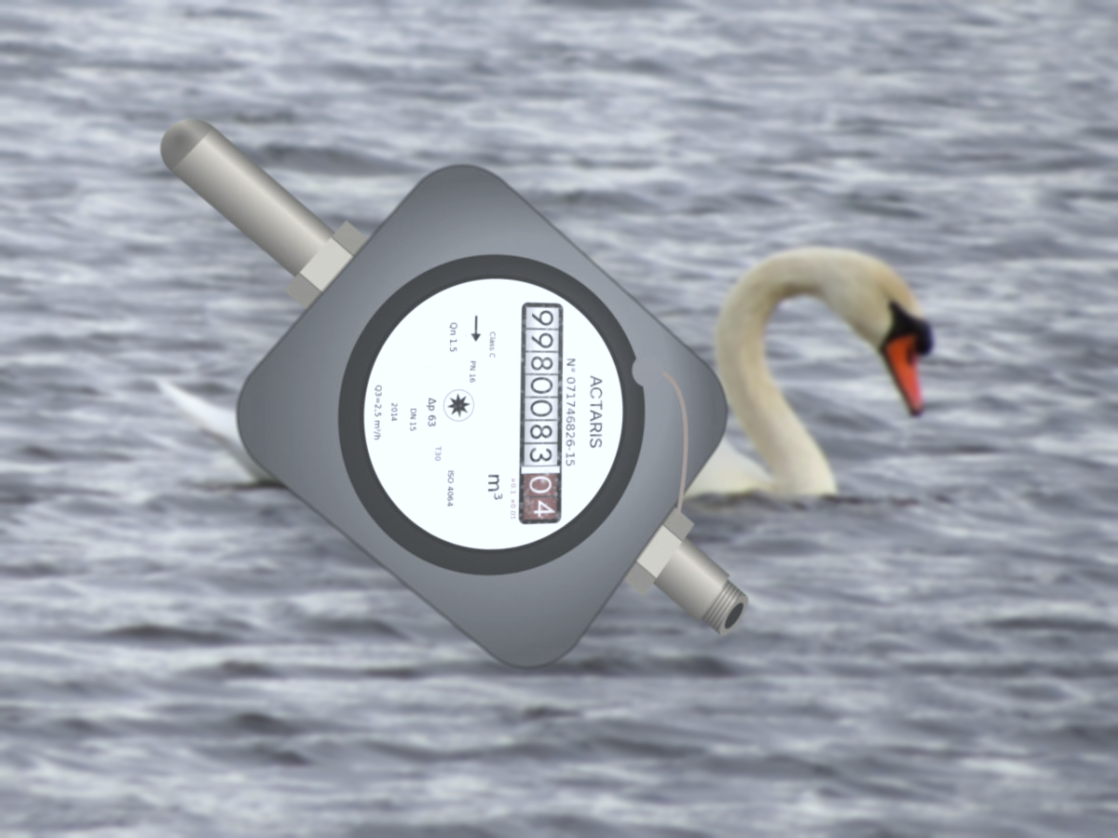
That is value=9980083.04 unit=m³
